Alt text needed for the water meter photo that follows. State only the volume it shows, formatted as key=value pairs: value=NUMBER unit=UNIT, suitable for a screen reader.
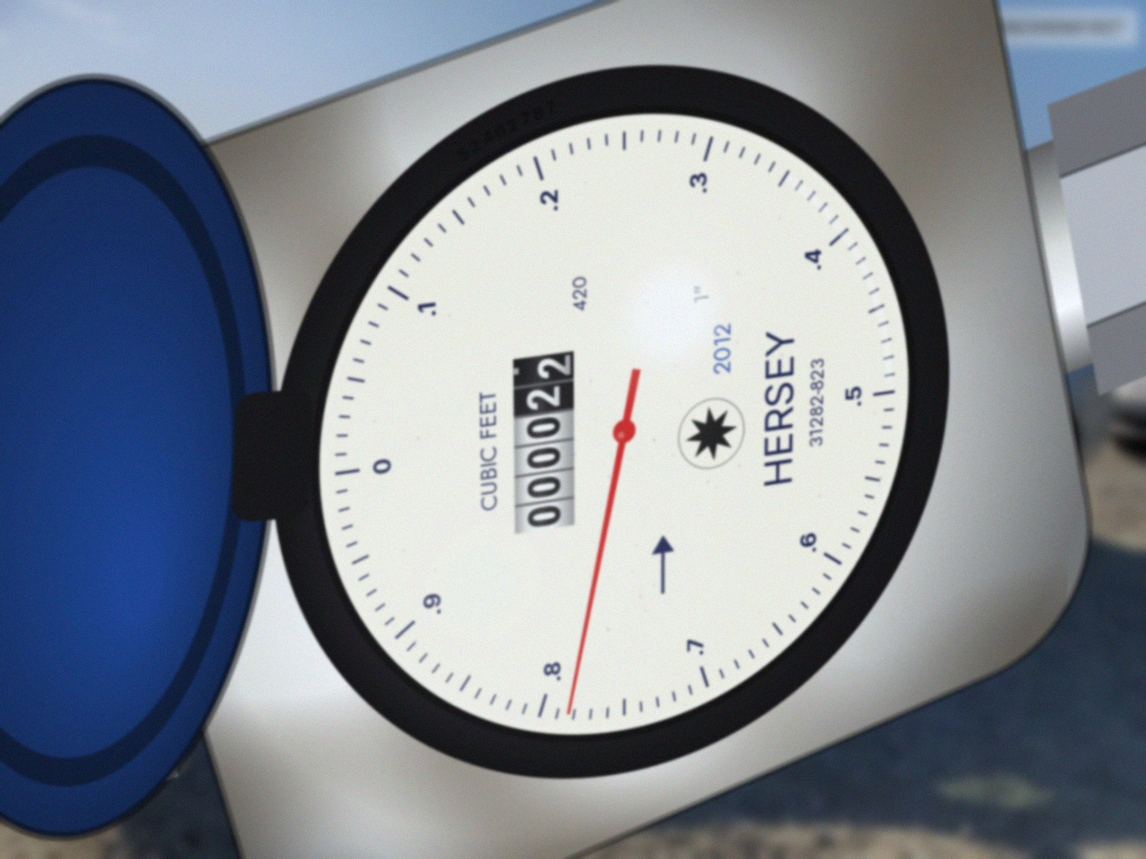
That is value=21.78 unit=ft³
